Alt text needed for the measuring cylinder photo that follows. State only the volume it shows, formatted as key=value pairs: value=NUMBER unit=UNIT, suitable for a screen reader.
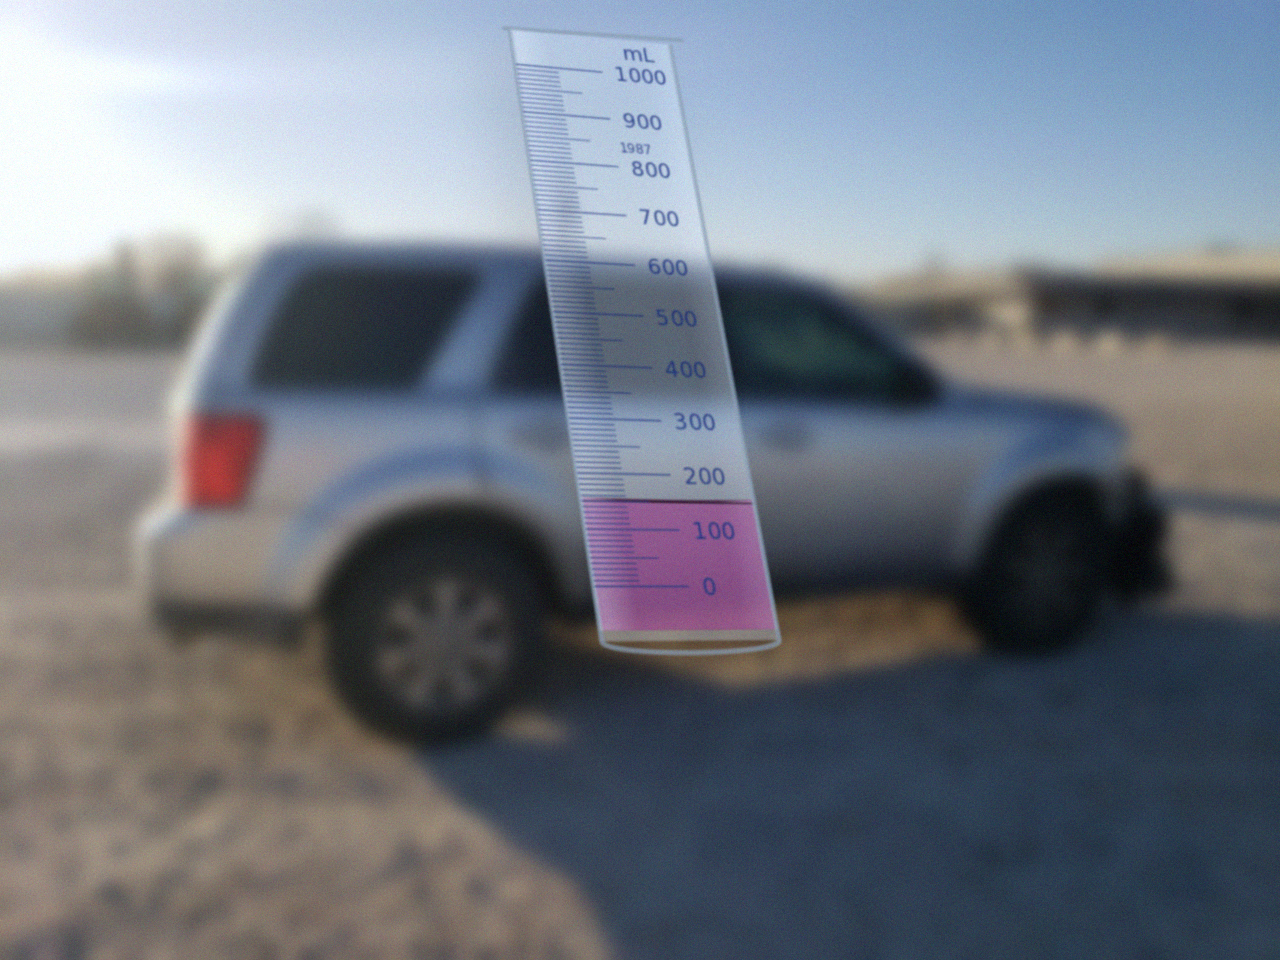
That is value=150 unit=mL
